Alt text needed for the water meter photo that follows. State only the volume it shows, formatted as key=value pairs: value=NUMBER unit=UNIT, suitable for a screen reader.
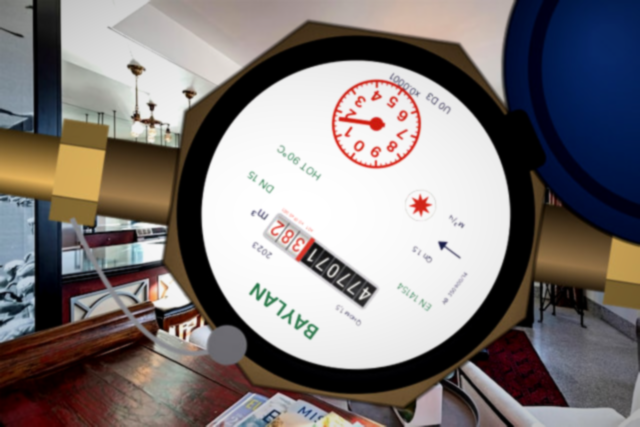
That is value=477071.3821 unit=m³
